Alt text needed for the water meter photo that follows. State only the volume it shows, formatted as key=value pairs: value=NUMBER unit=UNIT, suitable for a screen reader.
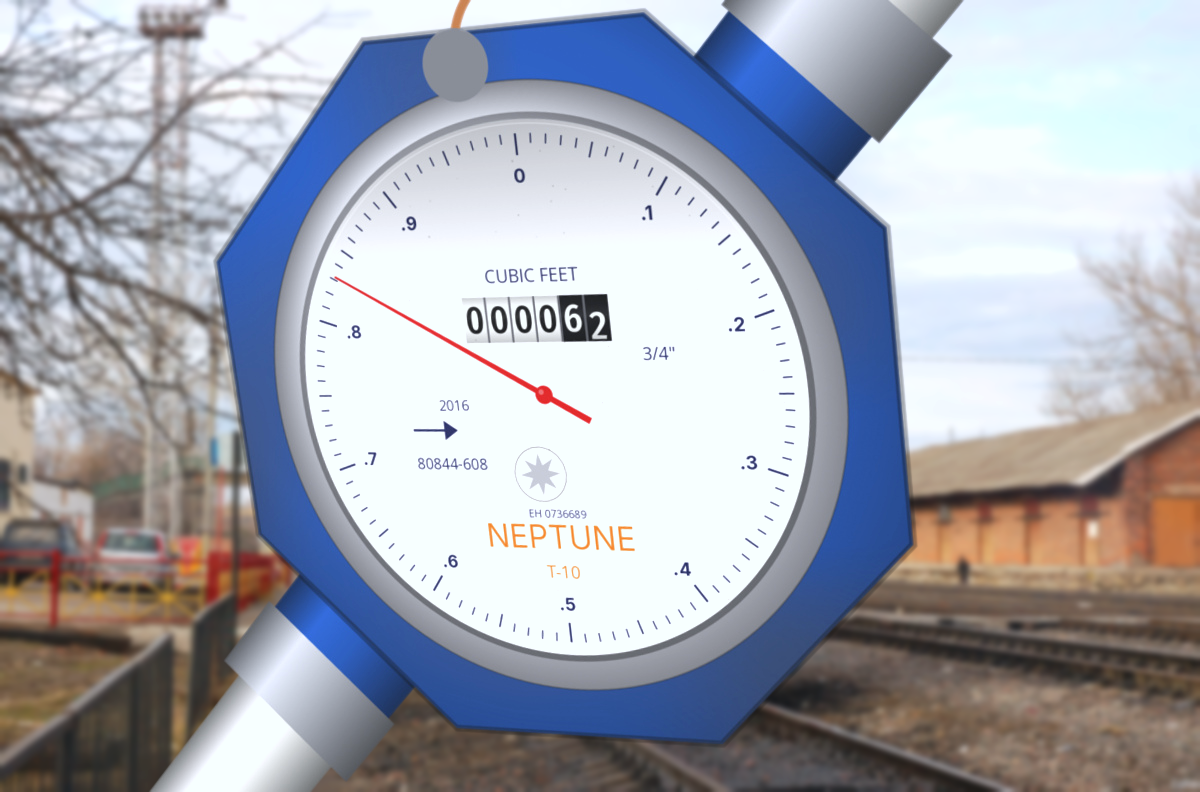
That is value=61.83 unit=ft³
